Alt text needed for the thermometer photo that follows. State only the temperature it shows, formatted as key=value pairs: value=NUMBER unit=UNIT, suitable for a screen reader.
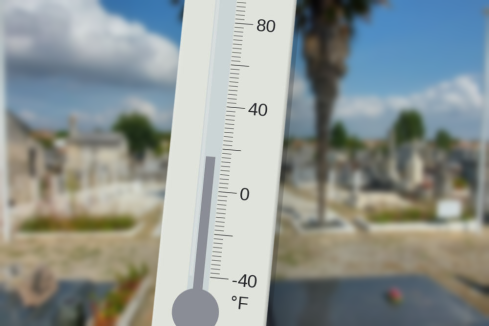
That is value=16 unit=°F
